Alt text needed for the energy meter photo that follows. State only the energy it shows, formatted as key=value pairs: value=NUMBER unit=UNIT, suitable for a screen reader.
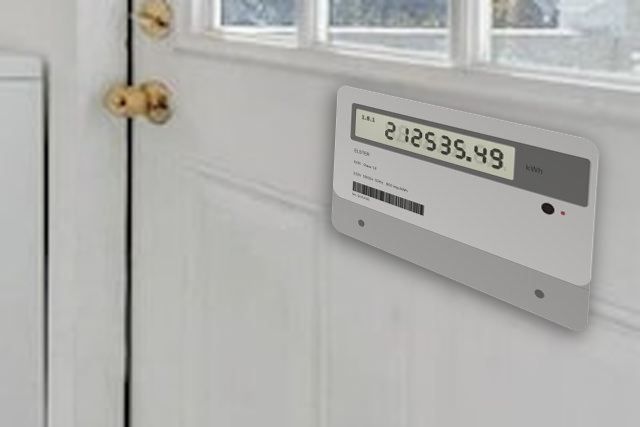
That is value=212535.49 unit=kWh
